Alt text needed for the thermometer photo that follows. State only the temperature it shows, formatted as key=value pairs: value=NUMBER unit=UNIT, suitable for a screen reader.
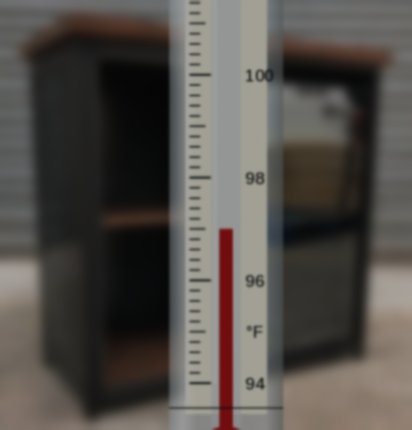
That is value=97 unit=°F
